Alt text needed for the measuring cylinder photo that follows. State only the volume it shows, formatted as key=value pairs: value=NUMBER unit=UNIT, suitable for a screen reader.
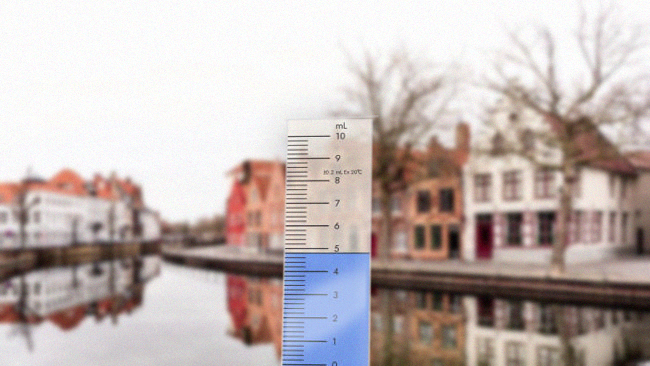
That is value=4.8 unit=mL
